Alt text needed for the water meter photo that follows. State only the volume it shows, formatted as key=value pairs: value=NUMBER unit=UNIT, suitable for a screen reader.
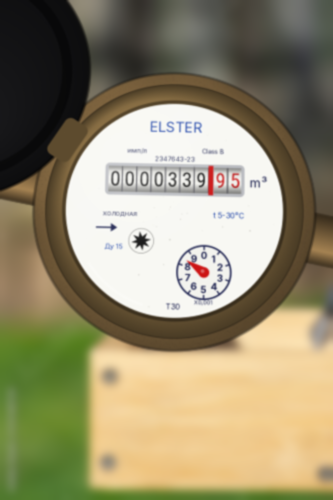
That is value=339.958 unit=m³
